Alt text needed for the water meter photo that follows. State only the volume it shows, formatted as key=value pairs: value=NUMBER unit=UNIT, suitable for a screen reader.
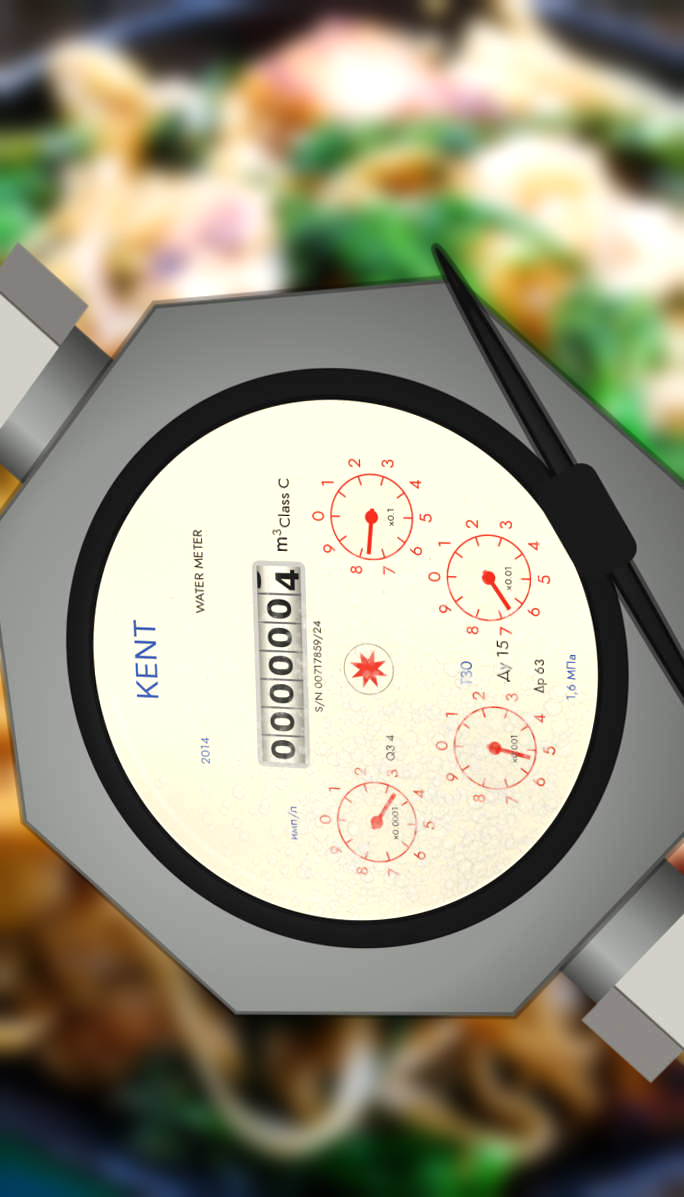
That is value=3.7653 unit=m³
